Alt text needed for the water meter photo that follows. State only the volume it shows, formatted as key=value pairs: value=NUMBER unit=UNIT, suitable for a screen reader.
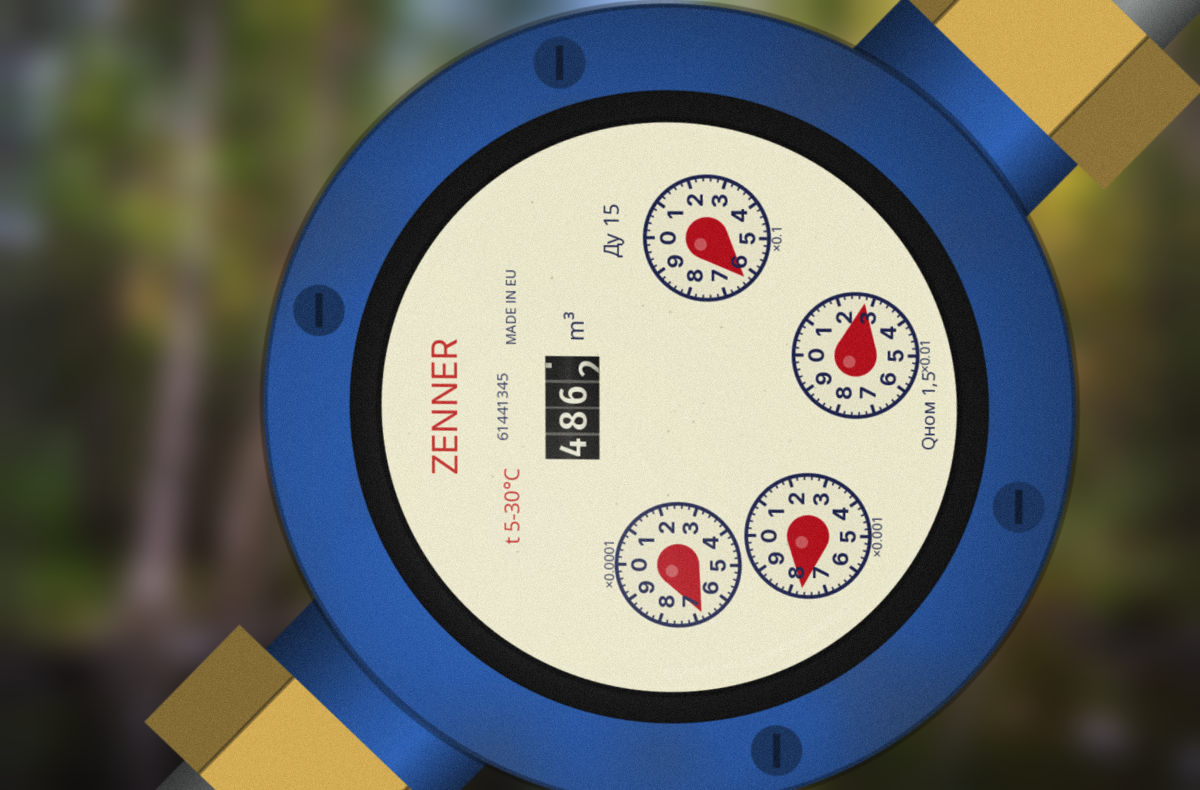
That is value=4861.6276 unit=m³
